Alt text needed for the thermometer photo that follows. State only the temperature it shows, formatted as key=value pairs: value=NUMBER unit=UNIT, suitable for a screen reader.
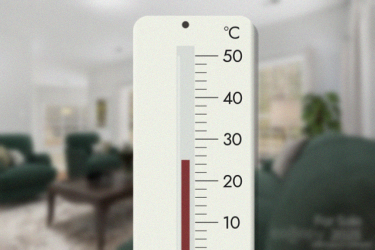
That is value=25 unit=°C
